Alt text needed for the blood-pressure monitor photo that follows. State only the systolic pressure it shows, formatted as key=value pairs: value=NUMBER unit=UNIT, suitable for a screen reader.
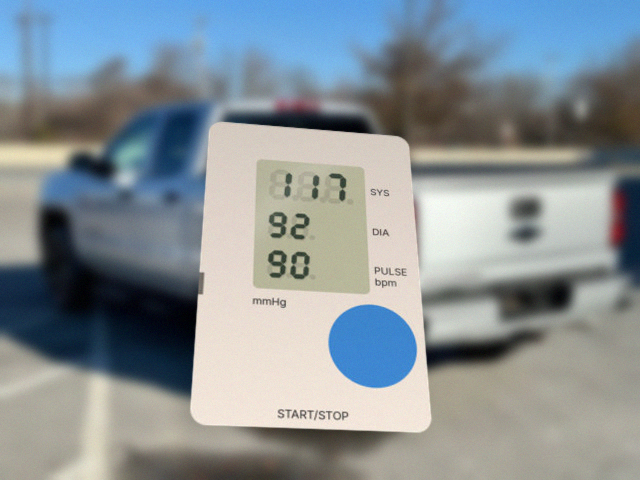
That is value=117 unit=mmHg
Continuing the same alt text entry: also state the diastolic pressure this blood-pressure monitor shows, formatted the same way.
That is value=92 unit=mmHg
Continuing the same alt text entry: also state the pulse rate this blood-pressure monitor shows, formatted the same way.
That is value=90 unit=bpm
